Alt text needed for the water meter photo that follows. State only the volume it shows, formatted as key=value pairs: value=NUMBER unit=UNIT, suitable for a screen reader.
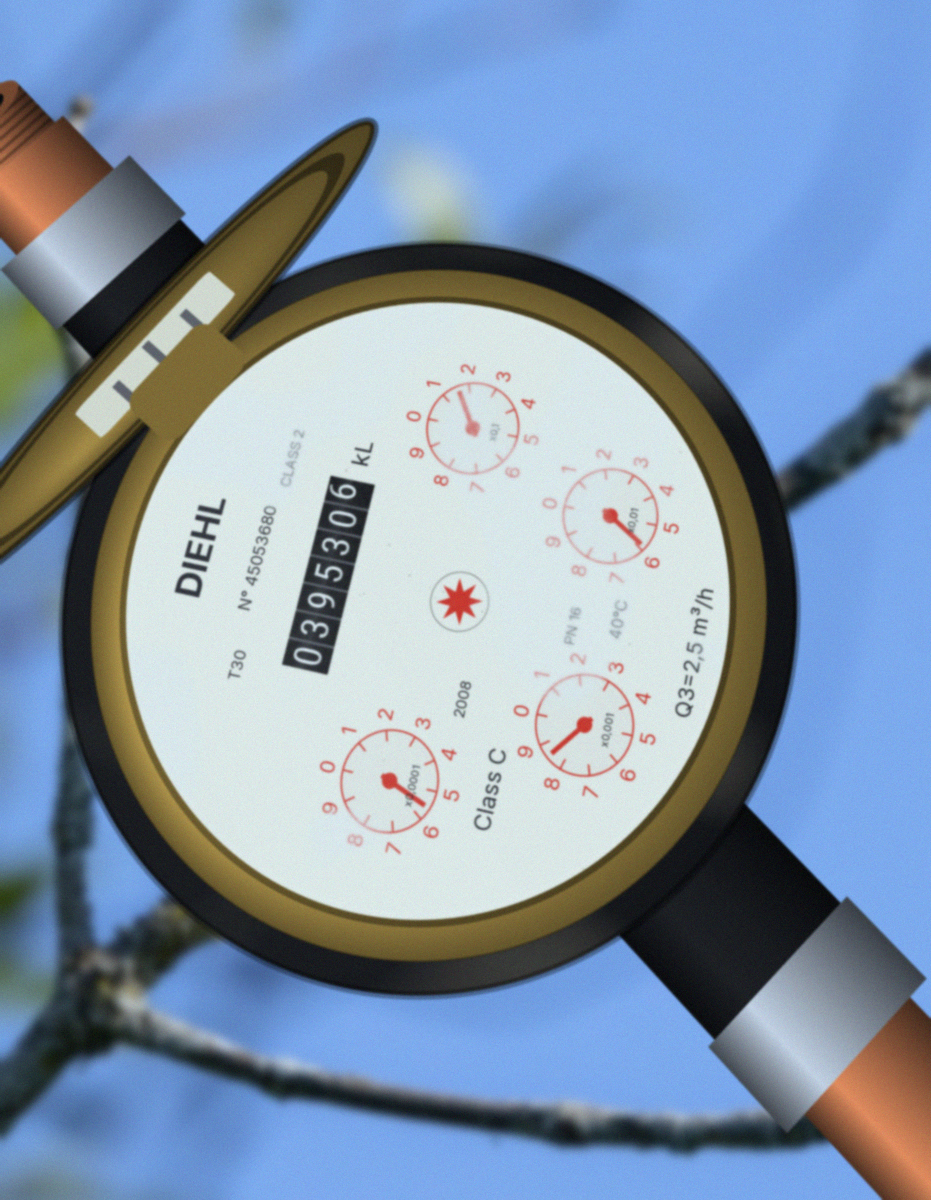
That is value=395306.1585 unit=kL
